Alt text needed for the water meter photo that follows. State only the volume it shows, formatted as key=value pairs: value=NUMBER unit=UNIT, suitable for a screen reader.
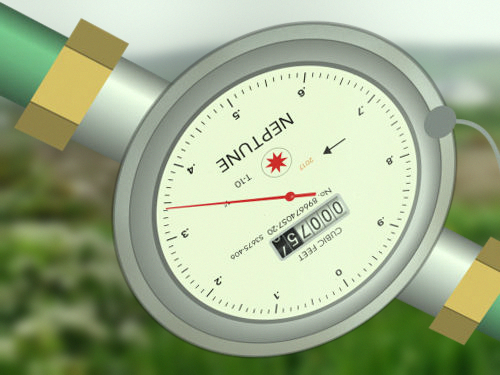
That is value=757.34 unit=ft³
